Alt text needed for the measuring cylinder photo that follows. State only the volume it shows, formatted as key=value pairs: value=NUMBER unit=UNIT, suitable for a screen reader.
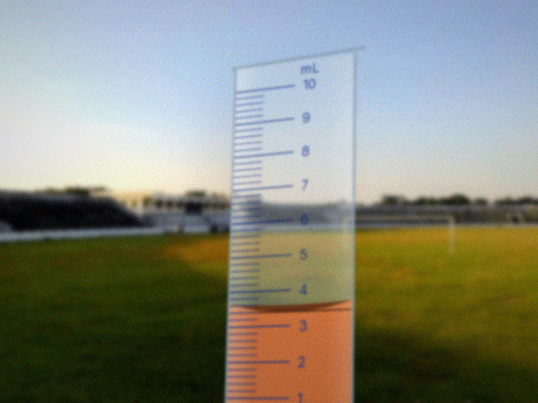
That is value=3.4 unit=mL
